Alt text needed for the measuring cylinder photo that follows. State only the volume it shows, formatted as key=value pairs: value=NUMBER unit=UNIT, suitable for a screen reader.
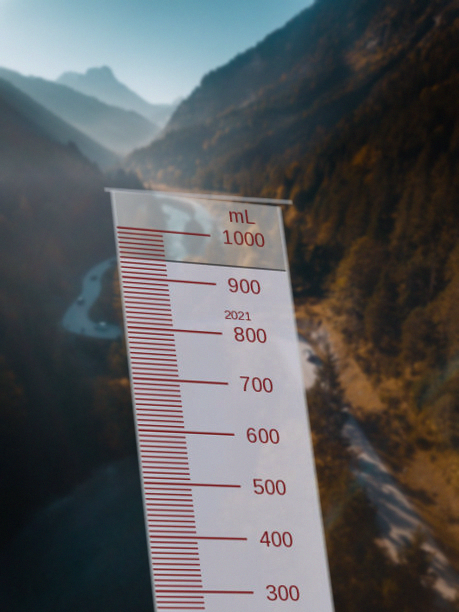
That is value=940 unit=mL
